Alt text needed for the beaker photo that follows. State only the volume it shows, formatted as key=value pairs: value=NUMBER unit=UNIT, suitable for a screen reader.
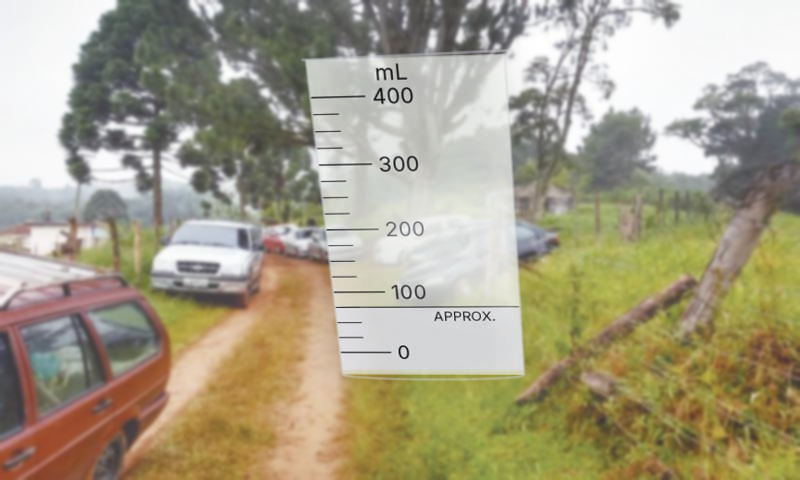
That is value=75 unit=mL
